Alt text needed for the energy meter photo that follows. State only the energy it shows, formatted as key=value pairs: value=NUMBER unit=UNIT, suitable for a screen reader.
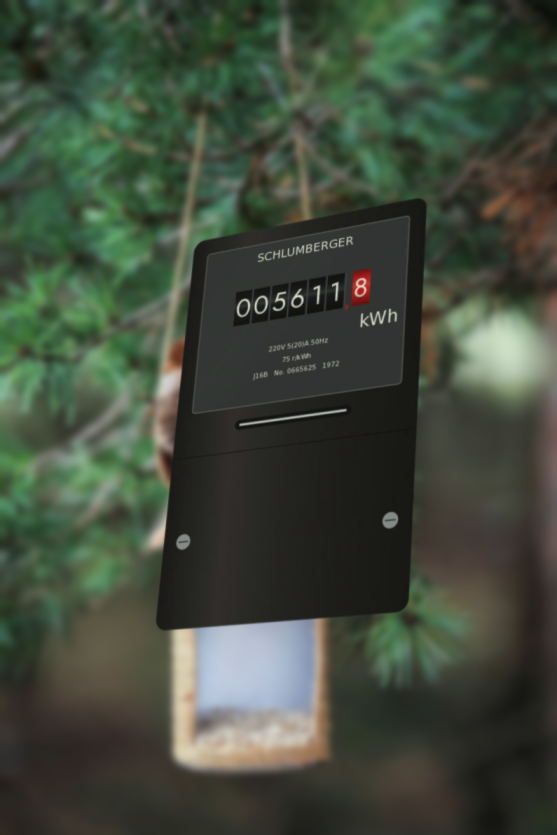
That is value=5611.8 unit=kWh
